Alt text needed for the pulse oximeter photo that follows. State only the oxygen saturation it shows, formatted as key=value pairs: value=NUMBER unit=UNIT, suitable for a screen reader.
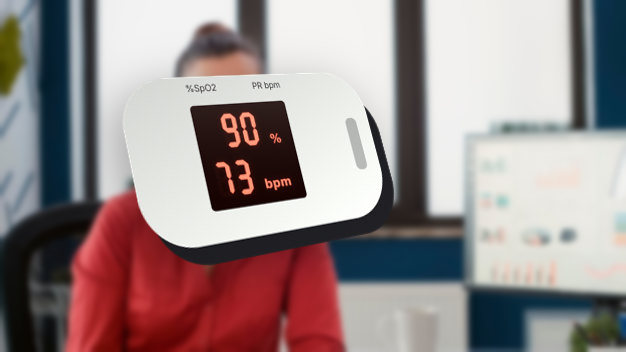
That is value=90 unit=%
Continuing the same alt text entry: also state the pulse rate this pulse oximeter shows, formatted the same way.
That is value=73 unit=bpm
